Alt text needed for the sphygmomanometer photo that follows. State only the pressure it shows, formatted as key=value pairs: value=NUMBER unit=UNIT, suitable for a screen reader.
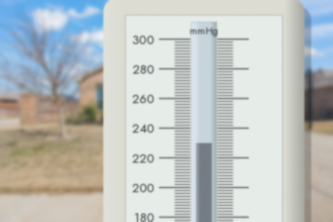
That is value=230 unit=mmHg
